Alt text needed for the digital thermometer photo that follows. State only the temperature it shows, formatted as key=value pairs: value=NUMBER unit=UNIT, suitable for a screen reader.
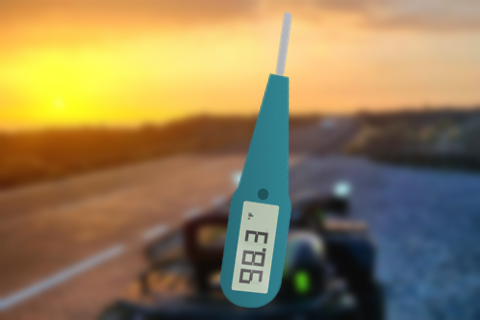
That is value=98.3 unit=°F
